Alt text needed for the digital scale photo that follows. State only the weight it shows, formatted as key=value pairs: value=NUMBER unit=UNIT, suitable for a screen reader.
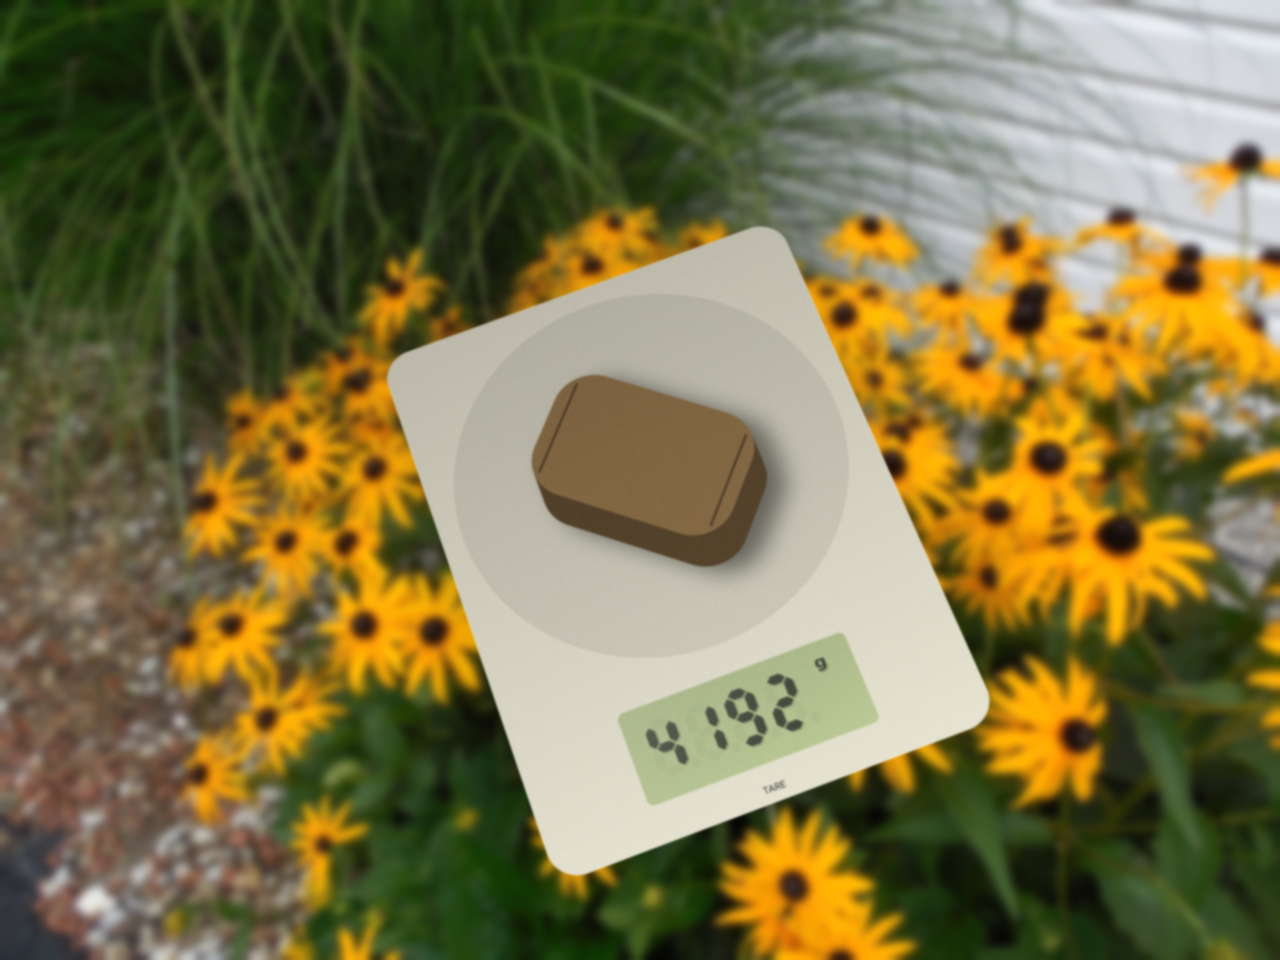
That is value=4192 unit=g
